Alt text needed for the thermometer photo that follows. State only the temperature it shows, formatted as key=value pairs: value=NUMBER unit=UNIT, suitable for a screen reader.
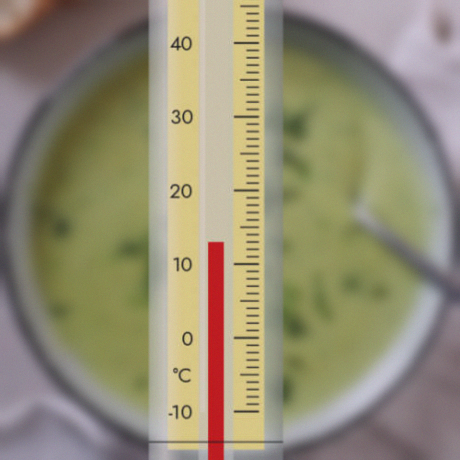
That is value=13 unit=°C
